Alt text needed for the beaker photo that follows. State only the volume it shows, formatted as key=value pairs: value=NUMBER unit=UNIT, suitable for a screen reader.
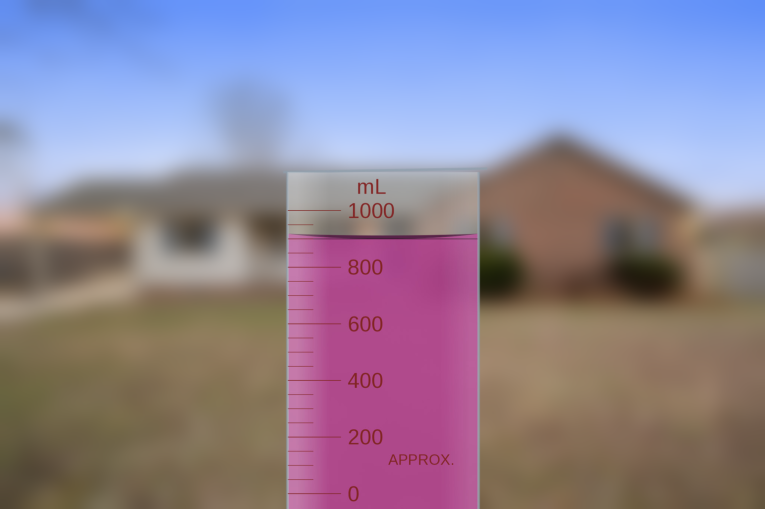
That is value=900 unit=mL
